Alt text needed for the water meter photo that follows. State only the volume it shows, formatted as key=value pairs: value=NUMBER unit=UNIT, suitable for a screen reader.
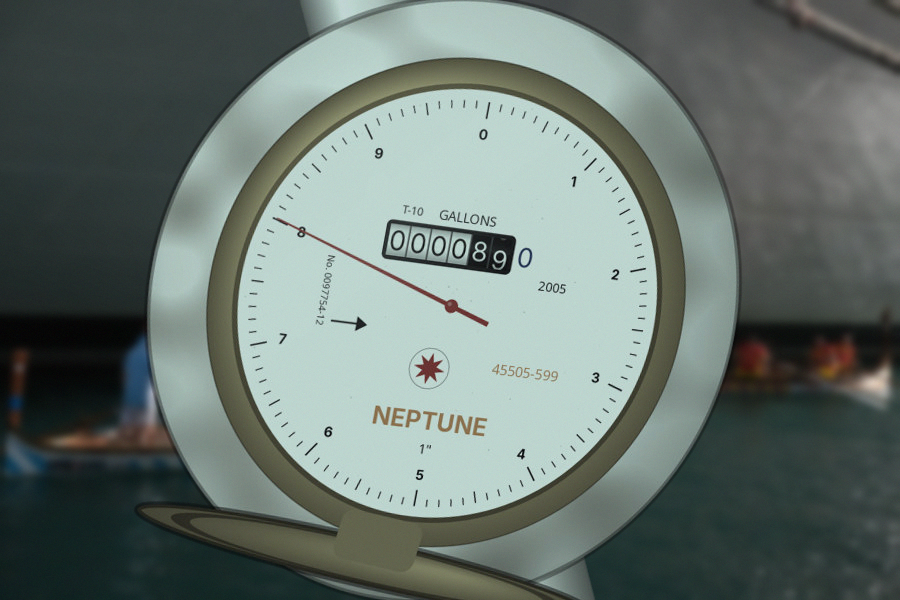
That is value=888.0 unit=gal
